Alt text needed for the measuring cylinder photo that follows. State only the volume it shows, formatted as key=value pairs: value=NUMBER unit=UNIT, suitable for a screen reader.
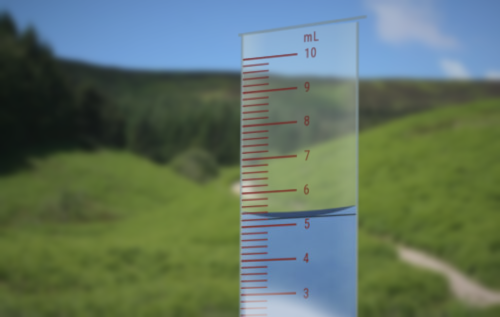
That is value=5.2 unit=mL
